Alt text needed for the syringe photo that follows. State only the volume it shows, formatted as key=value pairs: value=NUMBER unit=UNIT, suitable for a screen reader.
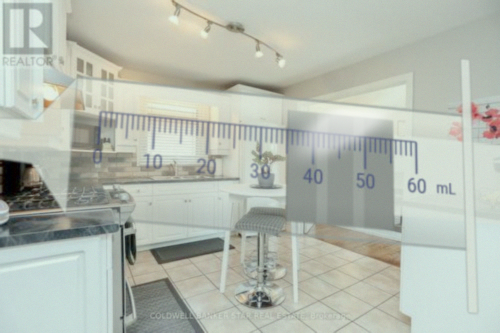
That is value=35 unit=mL
